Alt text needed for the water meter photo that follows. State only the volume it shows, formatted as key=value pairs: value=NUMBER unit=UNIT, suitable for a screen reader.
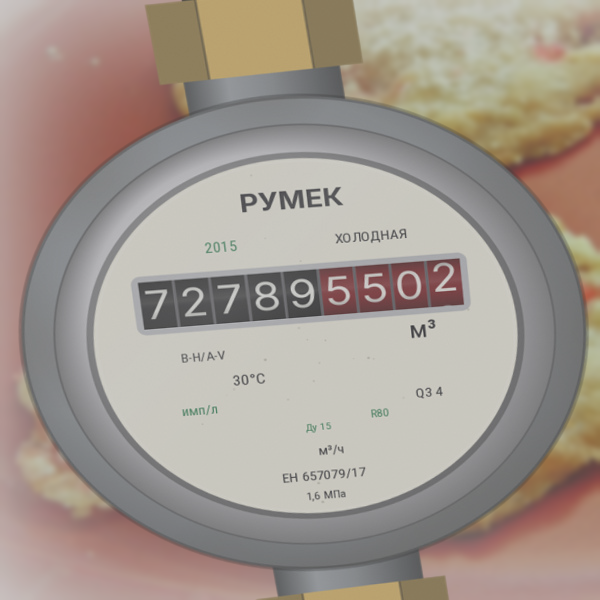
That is value=72789.5502 unit=m³
